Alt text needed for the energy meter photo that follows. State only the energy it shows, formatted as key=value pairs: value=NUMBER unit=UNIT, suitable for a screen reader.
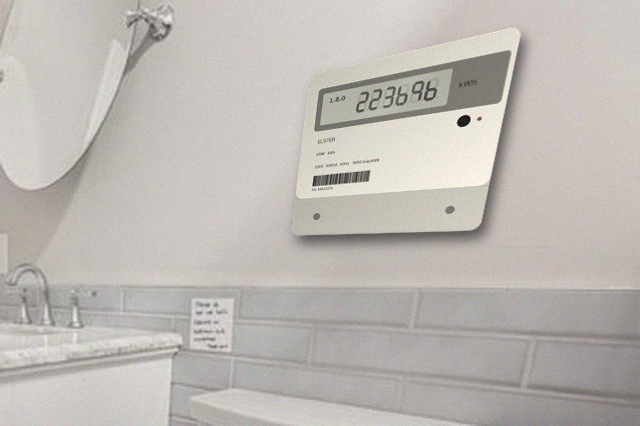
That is value=223696 unit=kWh
